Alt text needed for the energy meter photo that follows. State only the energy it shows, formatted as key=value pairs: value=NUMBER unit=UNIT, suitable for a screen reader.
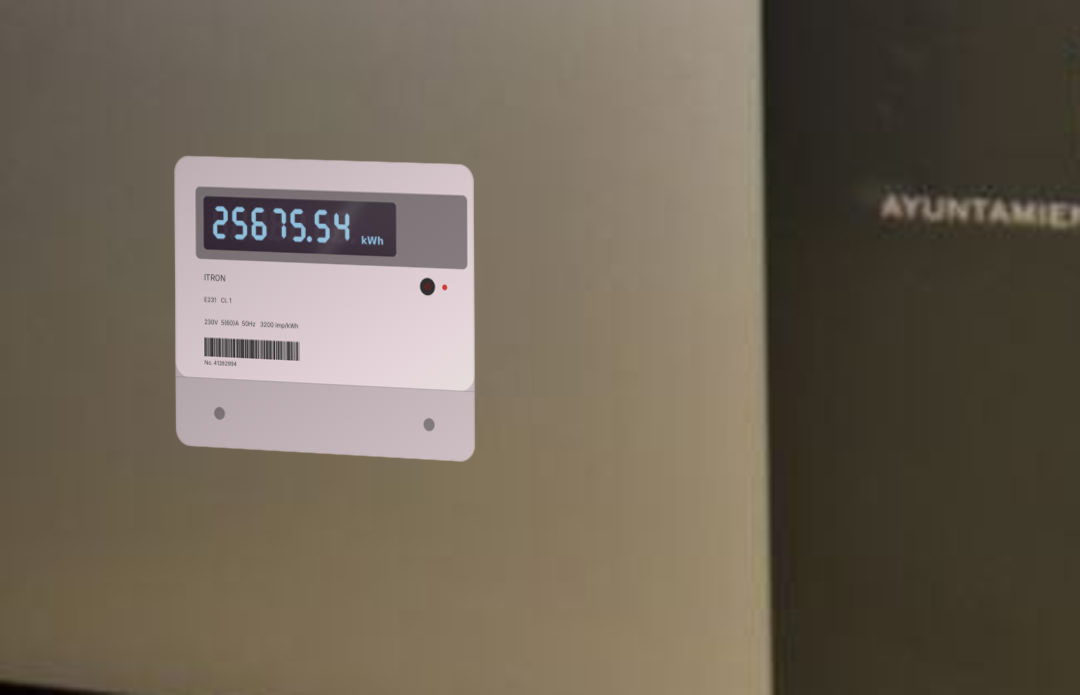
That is value=25675.54 unit=kWh
